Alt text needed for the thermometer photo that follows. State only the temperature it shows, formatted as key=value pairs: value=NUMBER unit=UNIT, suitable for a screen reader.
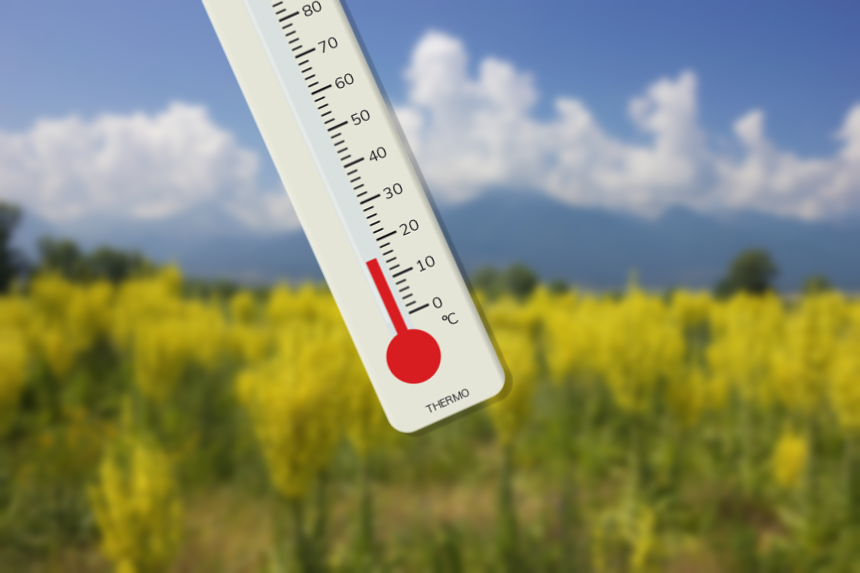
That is value=16 unit=°C
